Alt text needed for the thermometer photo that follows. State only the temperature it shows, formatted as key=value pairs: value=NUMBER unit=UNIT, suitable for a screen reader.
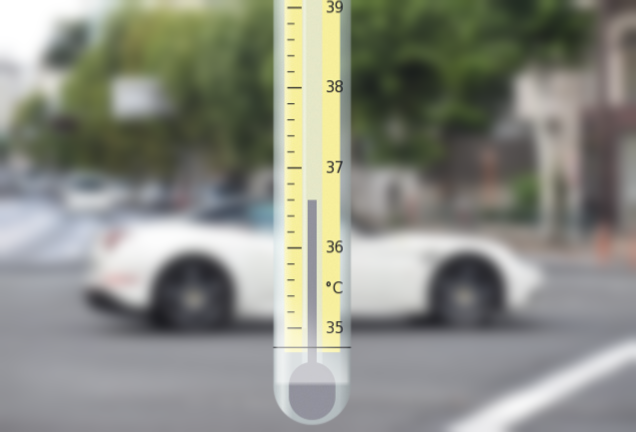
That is value=36.6 unit=°C
